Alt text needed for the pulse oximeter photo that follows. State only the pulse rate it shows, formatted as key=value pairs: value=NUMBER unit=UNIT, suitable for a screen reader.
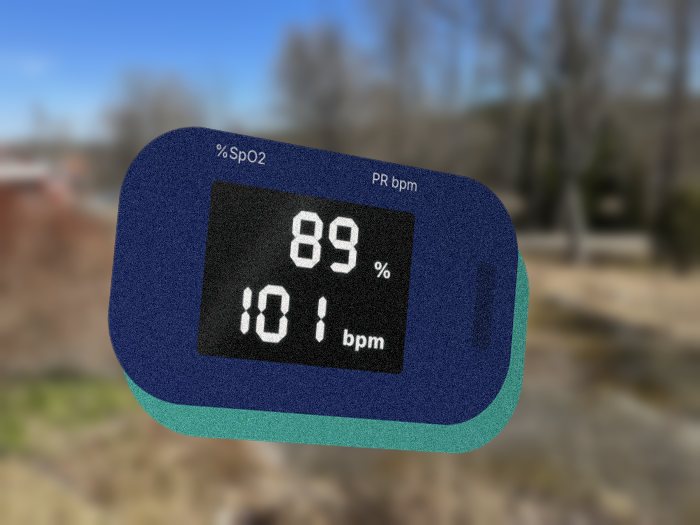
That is value=101 unit=bpm
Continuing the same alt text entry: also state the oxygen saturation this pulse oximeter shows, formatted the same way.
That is value=89 unit=%
